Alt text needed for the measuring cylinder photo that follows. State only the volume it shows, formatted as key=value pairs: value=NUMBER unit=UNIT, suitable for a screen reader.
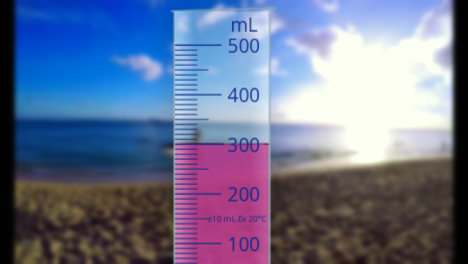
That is value=300 unit=mL
